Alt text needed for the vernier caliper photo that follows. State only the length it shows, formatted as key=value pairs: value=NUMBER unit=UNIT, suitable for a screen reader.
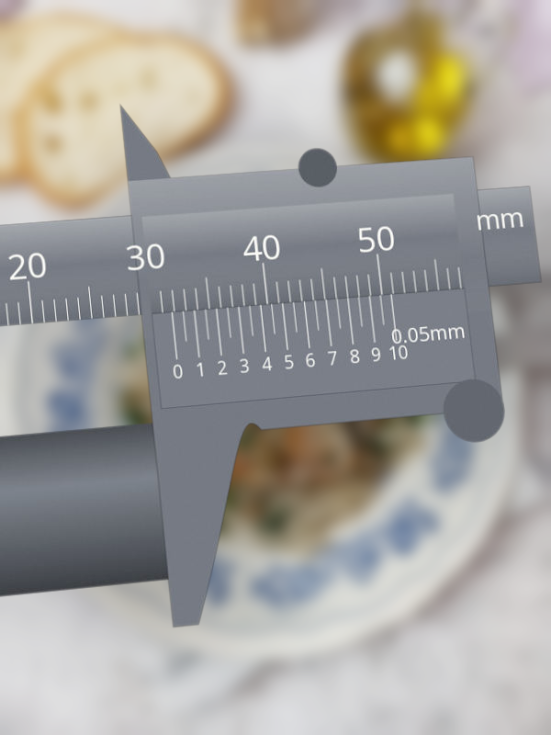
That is value=31.8 unit=mm
